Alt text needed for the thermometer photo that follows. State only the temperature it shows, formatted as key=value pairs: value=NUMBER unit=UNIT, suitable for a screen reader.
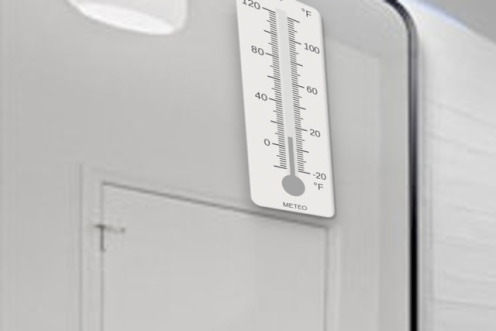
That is value=10 unit=°F
